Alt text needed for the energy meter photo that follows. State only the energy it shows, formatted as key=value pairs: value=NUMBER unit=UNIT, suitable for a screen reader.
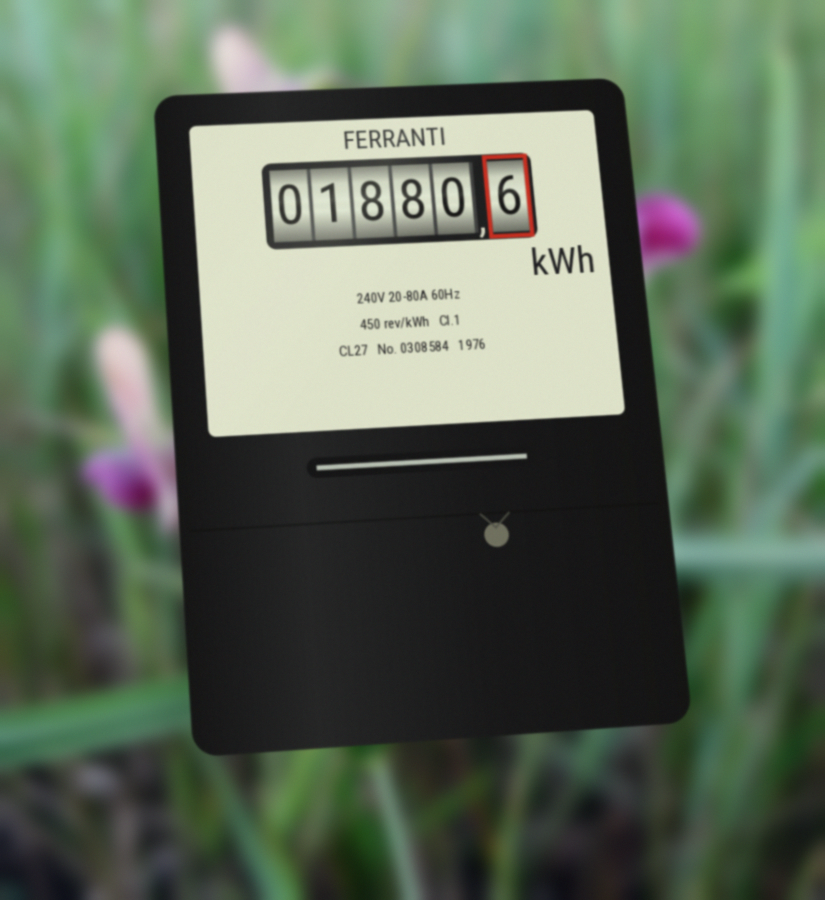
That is value=1880.6 unit=kWh
